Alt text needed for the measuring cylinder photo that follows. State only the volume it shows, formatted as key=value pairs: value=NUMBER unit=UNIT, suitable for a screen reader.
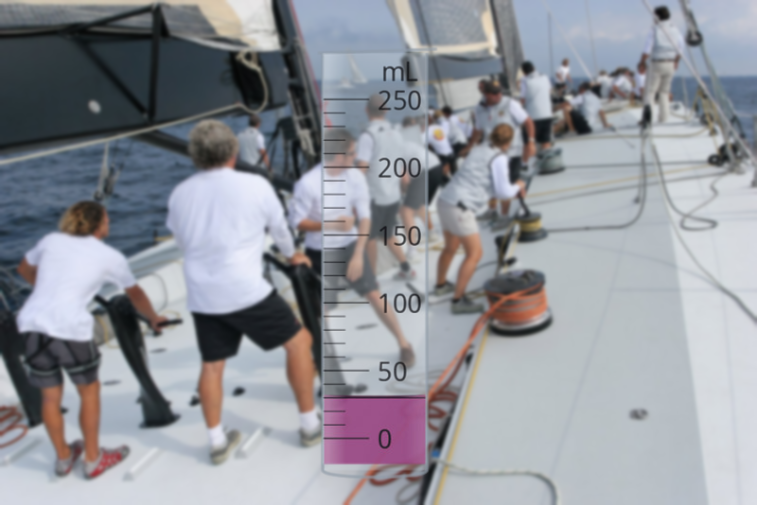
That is value=30 unit=mL
